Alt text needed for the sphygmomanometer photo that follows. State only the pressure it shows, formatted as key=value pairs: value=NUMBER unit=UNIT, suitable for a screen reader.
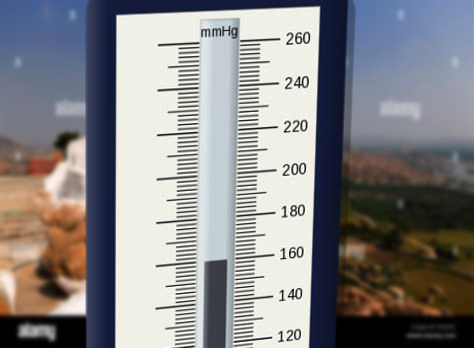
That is value=160 unit=mmHg
